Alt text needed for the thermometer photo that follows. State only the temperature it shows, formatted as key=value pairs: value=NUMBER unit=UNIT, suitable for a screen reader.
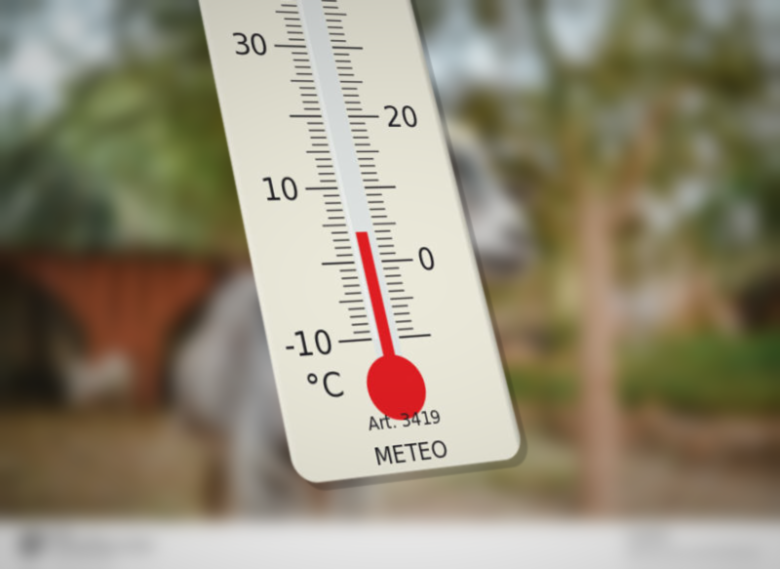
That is value=4 unit=°C
